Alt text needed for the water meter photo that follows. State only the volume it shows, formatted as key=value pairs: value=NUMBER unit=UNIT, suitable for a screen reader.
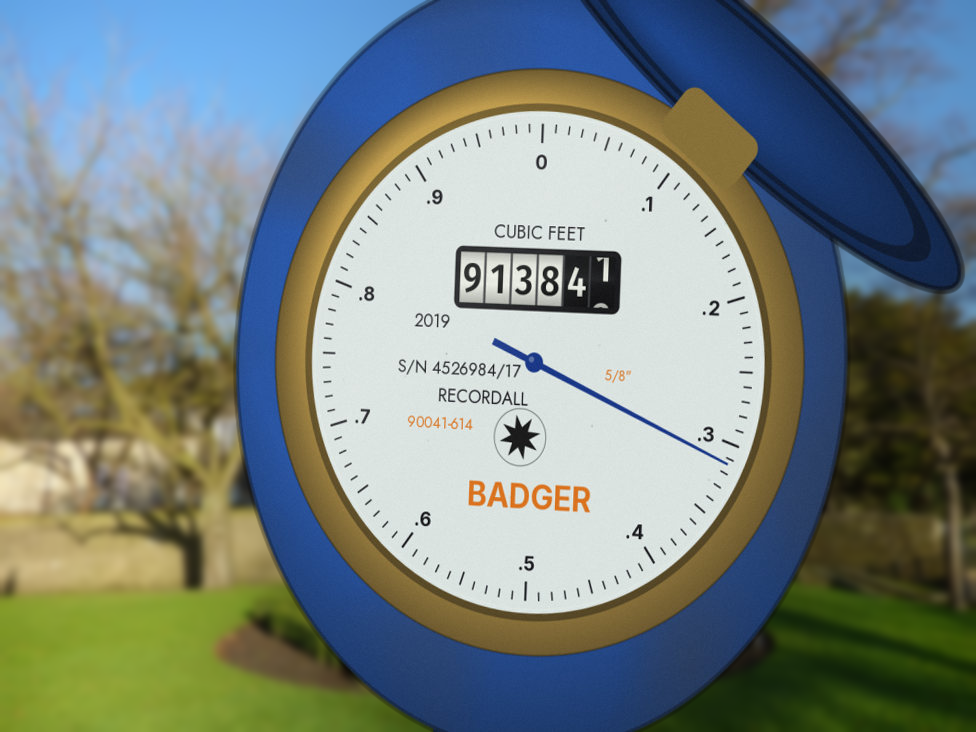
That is value=913841.31 unit=ft³
